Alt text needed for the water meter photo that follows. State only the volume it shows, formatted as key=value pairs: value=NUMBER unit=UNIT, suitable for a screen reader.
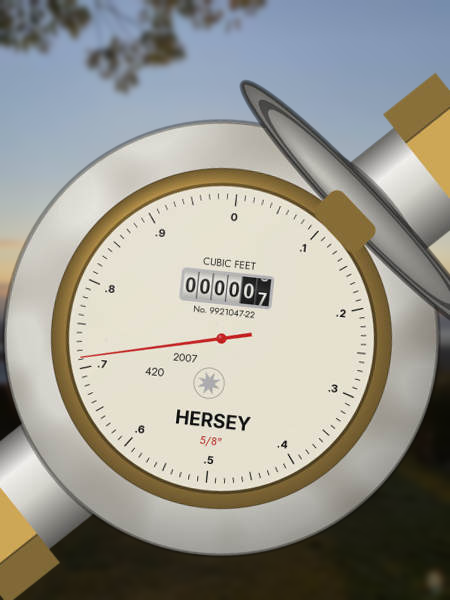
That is value=6.71 unit=ft³
